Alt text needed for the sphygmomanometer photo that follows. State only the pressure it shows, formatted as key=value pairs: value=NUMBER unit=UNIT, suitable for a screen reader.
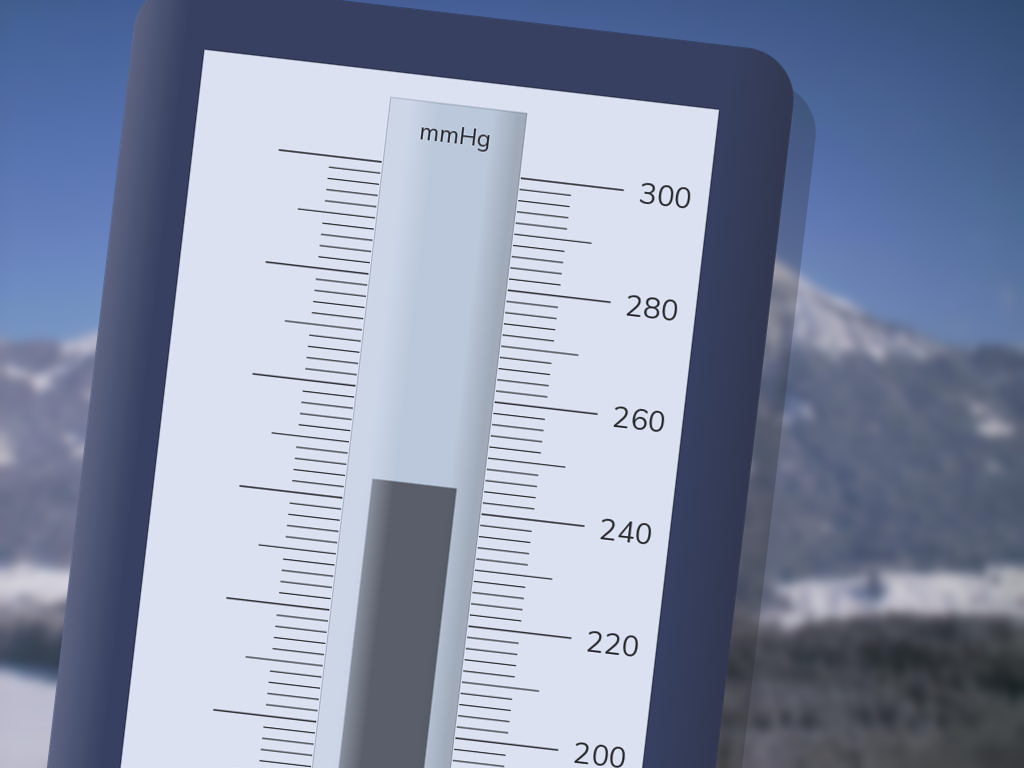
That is value=244 unit=mmHg
